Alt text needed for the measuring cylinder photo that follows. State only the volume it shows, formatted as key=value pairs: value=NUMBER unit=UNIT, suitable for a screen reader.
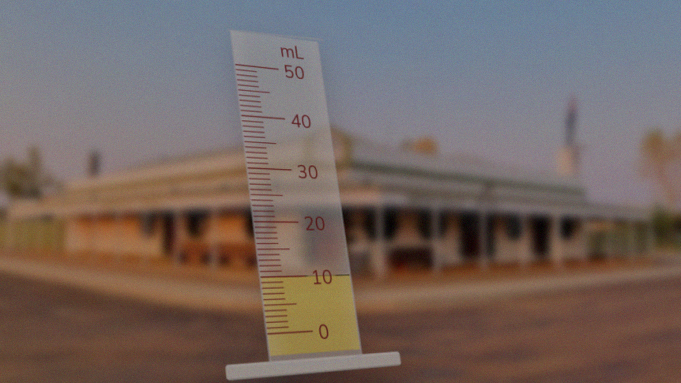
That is value=10 unit=mL
